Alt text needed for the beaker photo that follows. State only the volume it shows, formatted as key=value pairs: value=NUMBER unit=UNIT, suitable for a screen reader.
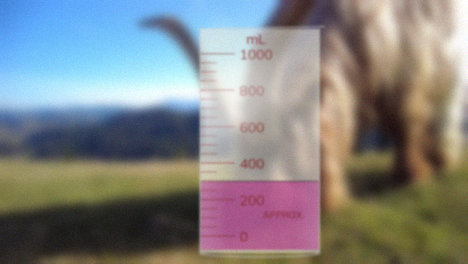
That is value=300 unit=mL
